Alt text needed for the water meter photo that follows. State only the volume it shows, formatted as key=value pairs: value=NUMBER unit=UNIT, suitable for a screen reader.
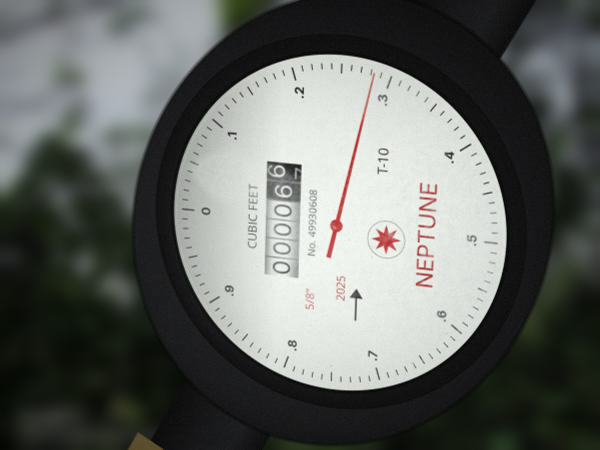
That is value=66.28 unit=ft³
